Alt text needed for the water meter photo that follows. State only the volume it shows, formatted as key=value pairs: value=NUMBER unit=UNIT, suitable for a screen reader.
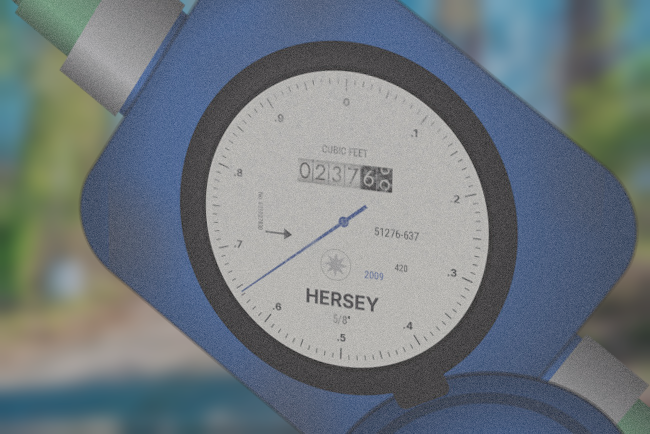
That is value=23768.64 unit=ft³
